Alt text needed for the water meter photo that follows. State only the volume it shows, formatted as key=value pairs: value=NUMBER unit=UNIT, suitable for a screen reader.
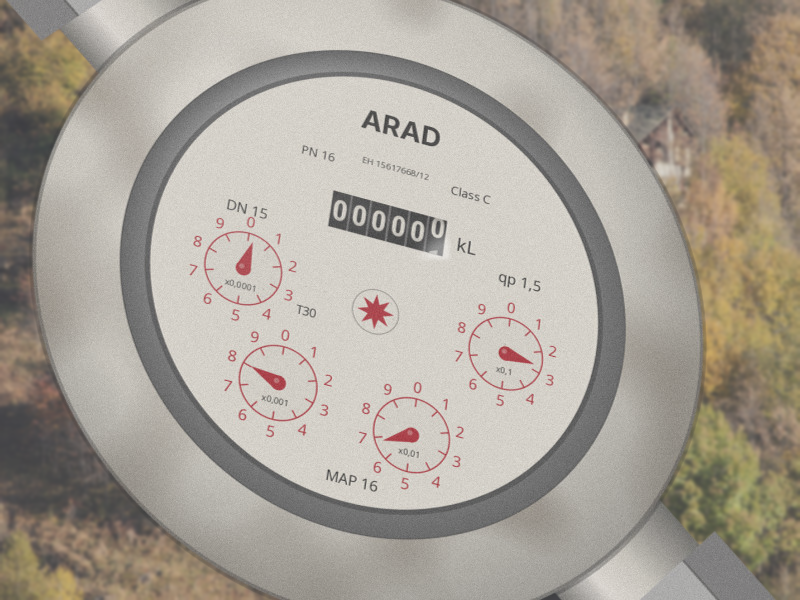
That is value=0.2680 unit=kL
